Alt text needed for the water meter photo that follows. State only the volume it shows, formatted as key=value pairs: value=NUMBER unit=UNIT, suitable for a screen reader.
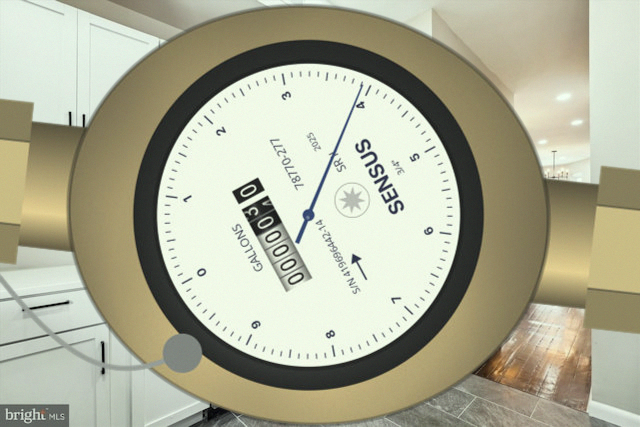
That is value=33.9 unit=gal
